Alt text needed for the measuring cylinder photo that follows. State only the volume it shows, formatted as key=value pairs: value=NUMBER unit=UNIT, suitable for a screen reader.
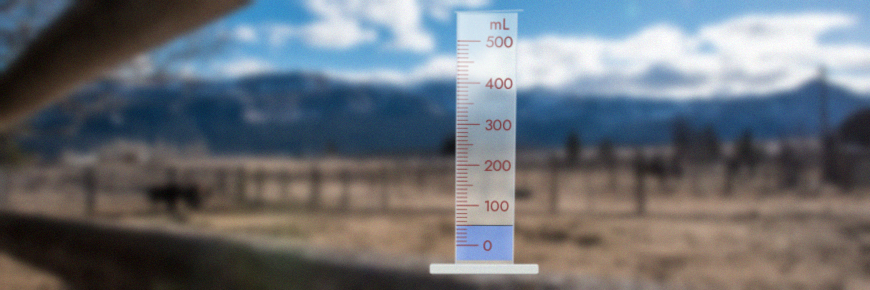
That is value=50 unit=mL
